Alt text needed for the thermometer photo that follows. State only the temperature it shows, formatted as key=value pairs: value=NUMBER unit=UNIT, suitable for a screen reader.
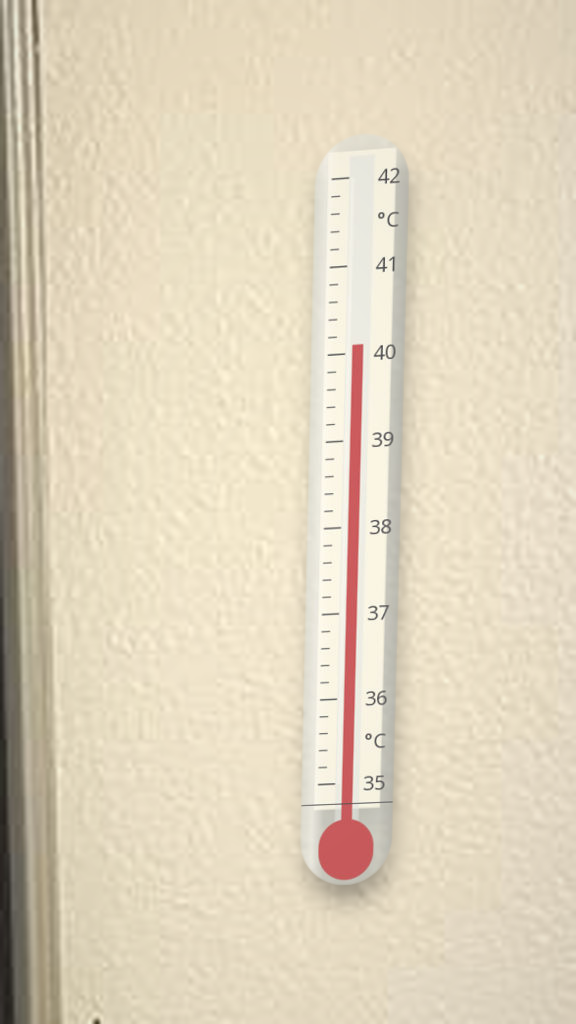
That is value=40.1 unit=°C
